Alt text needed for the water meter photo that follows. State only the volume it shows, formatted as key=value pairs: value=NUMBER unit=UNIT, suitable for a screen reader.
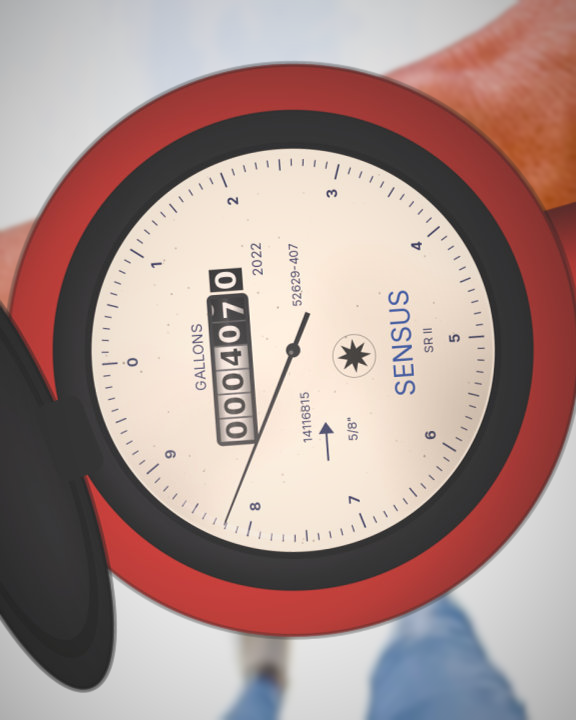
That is value=4068.2 unit=gal
